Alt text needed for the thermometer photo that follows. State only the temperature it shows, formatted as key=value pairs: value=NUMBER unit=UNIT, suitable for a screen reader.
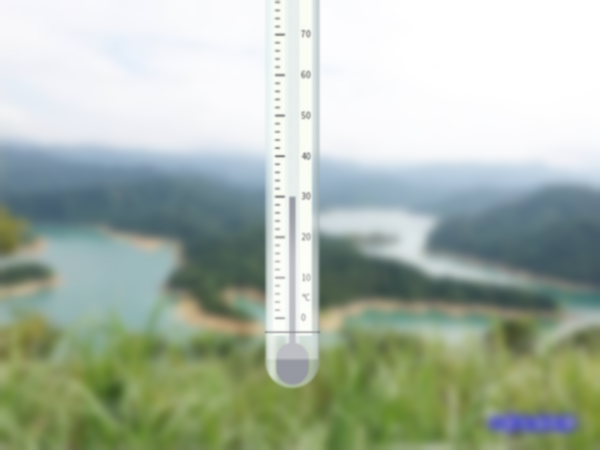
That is value=30 unit=°C
